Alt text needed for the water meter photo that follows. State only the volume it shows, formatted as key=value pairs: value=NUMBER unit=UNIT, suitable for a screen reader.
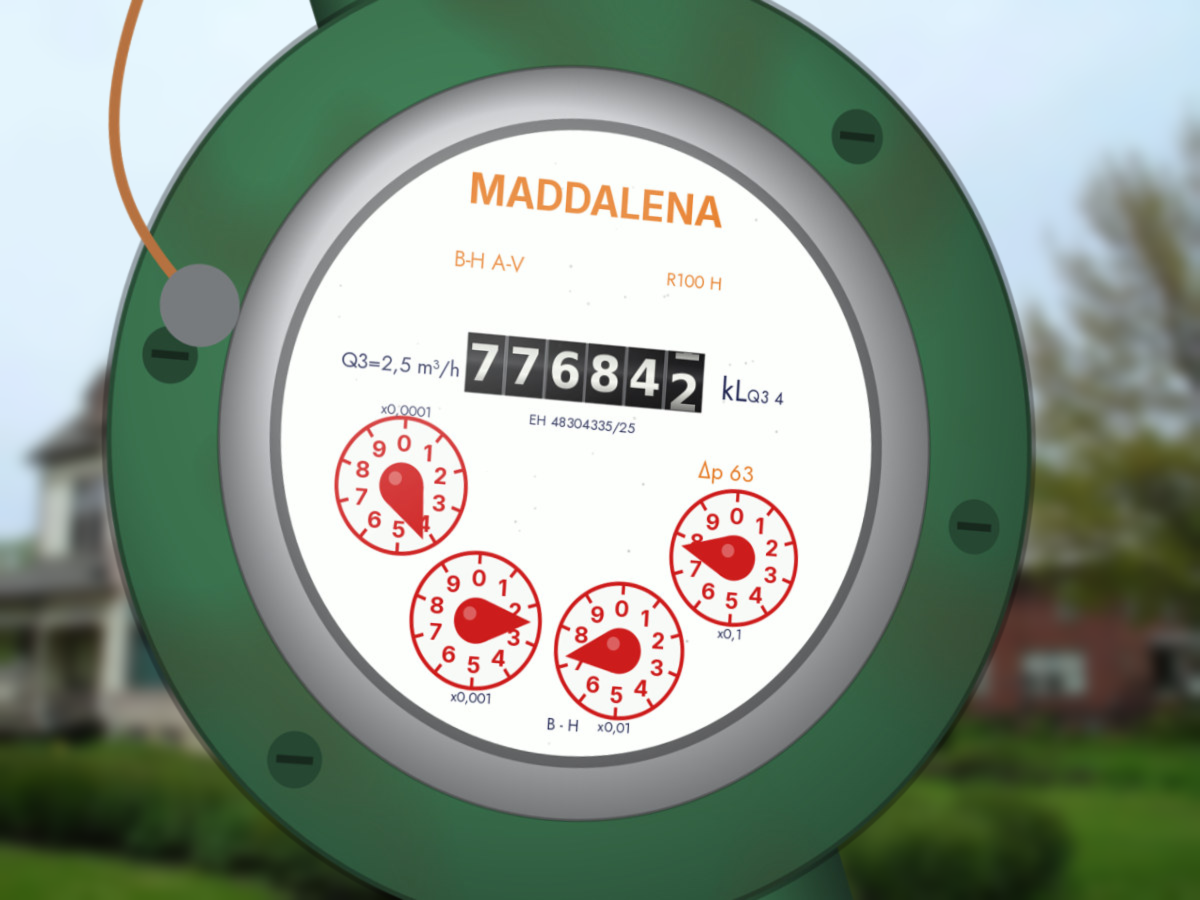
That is value=776841.7724 unit=kL
